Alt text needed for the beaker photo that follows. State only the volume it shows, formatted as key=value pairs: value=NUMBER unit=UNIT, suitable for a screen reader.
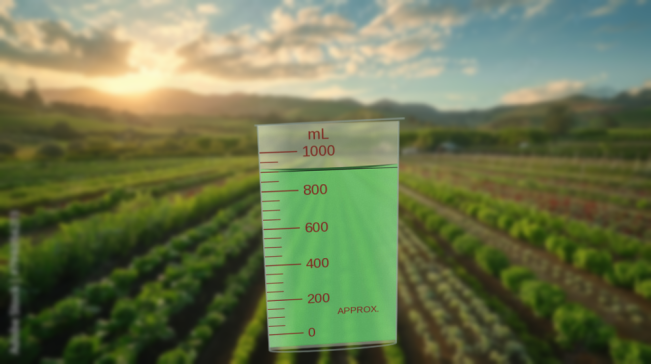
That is value=900 unit=mL
